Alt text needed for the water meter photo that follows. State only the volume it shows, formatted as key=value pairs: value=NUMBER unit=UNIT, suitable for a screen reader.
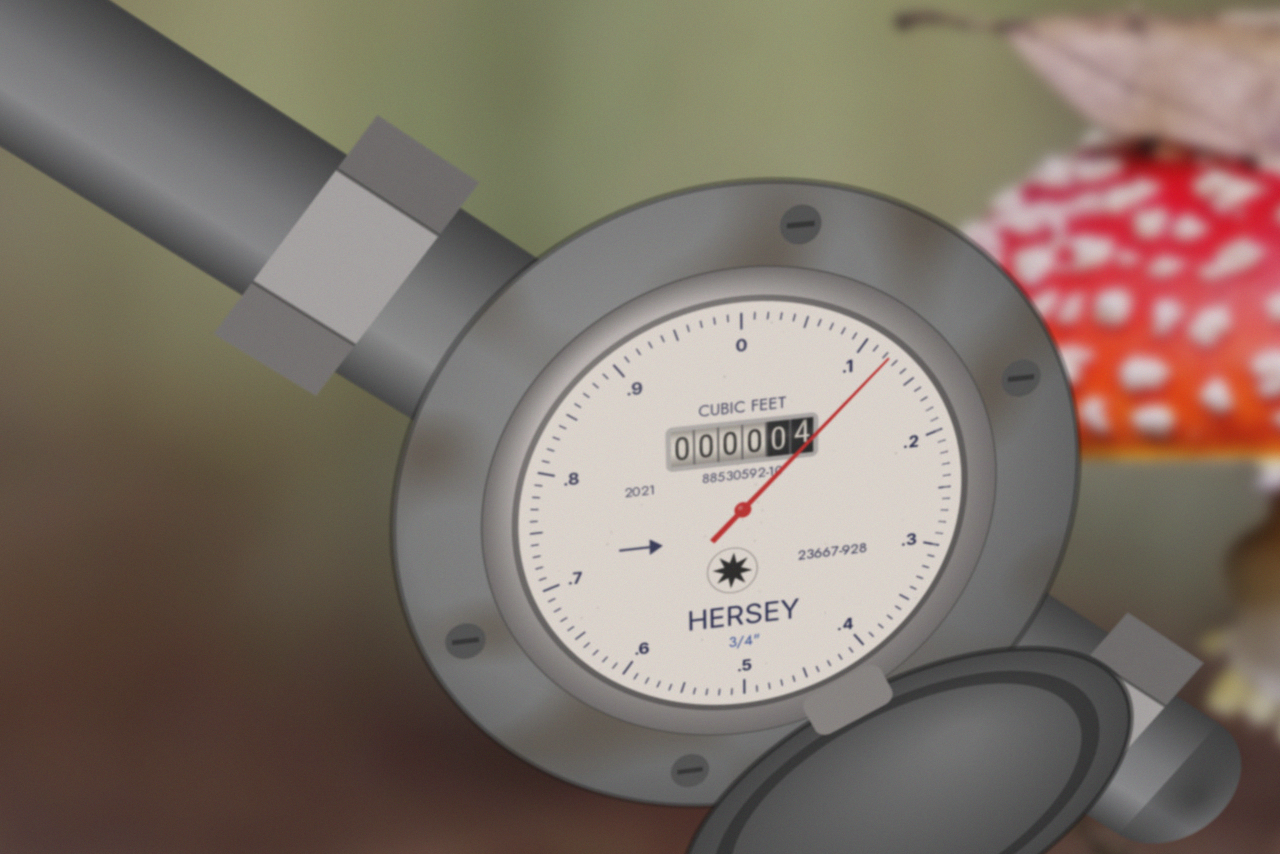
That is value=4.12 unit=ft³
